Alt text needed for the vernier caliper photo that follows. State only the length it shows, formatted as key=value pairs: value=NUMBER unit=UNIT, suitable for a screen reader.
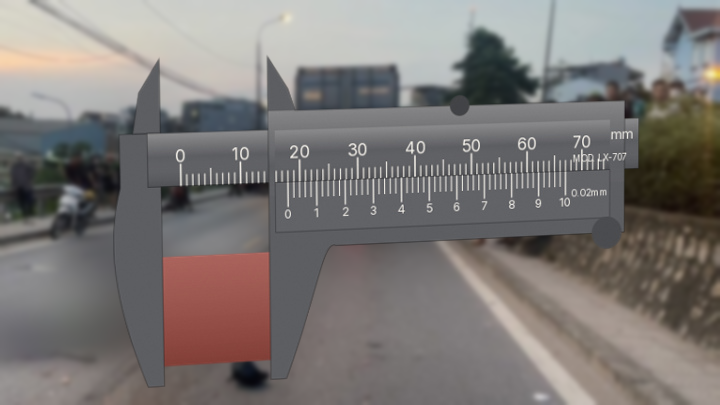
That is value=18.0 unit=mm
